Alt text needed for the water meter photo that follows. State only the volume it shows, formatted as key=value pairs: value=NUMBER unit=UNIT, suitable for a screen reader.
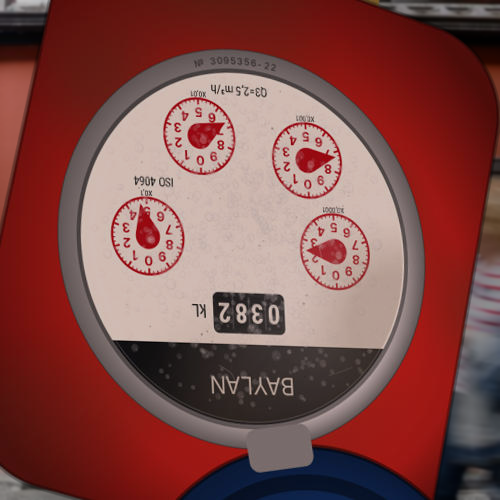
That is value=382.4672 unit=kL
